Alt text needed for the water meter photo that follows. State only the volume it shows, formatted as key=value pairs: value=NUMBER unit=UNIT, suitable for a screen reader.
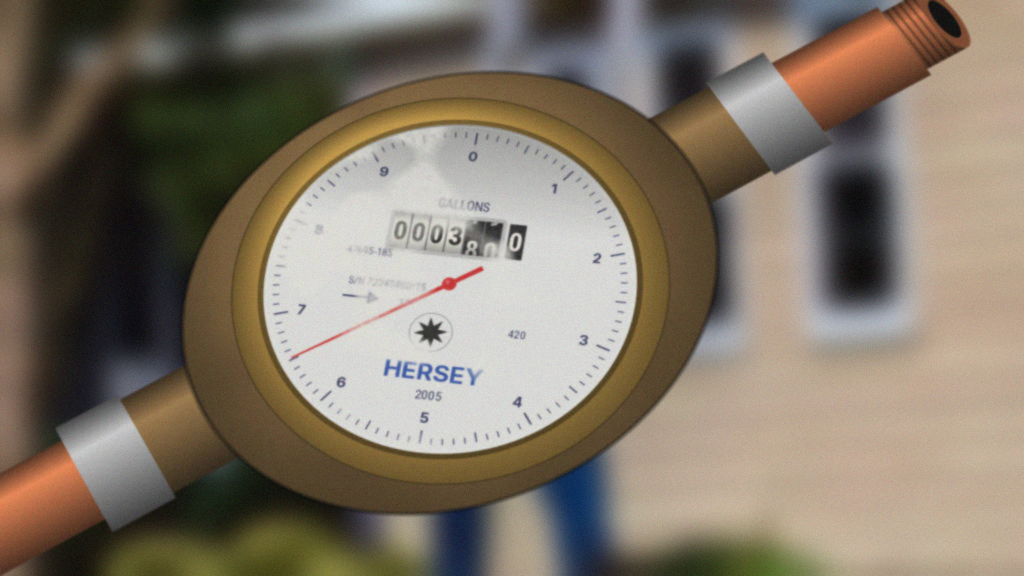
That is value=3796.5 unit=gal
